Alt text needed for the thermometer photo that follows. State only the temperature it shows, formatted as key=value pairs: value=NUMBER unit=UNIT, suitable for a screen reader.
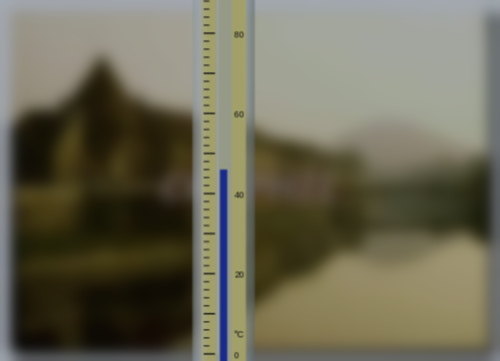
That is value=46 unit=°C
